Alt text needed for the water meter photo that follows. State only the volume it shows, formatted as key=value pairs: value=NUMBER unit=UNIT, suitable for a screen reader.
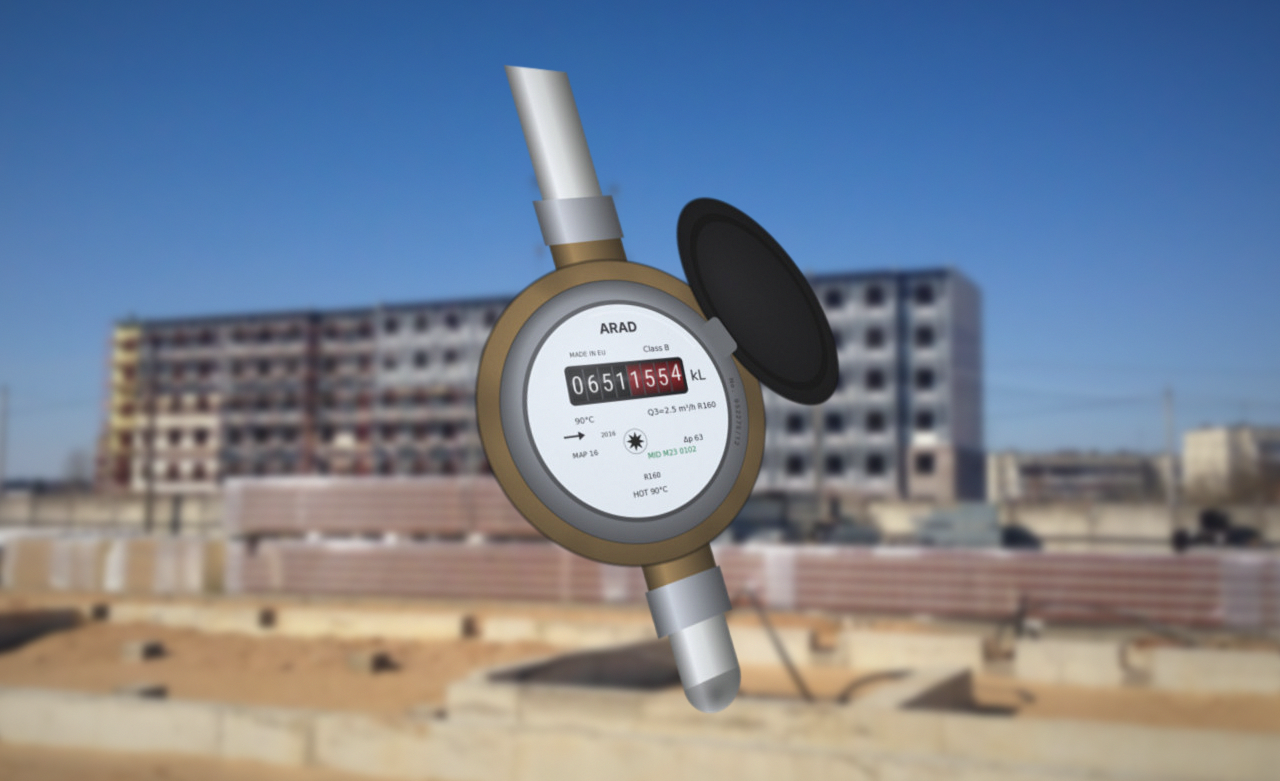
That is value=651.1554 unit=kL
